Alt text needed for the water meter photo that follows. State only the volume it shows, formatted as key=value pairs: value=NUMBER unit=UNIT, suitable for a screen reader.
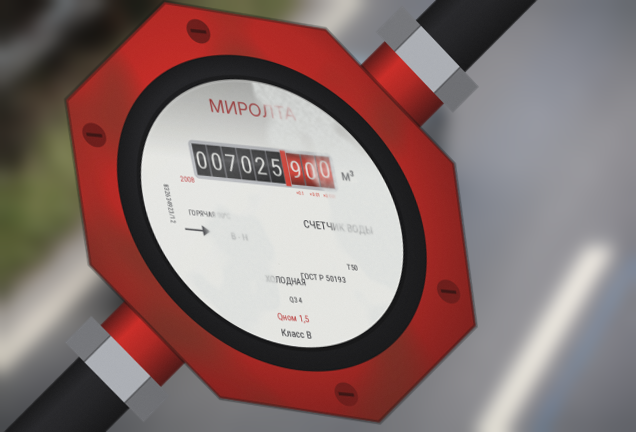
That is value=7025.900 unit=m³
